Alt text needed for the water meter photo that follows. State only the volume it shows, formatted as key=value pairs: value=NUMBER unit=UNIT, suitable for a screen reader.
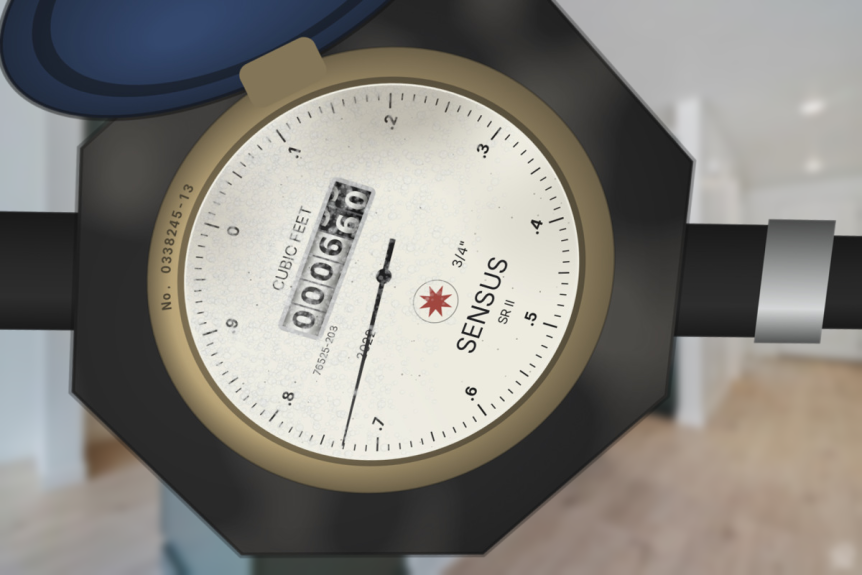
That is value=659.73 unit=ft³
